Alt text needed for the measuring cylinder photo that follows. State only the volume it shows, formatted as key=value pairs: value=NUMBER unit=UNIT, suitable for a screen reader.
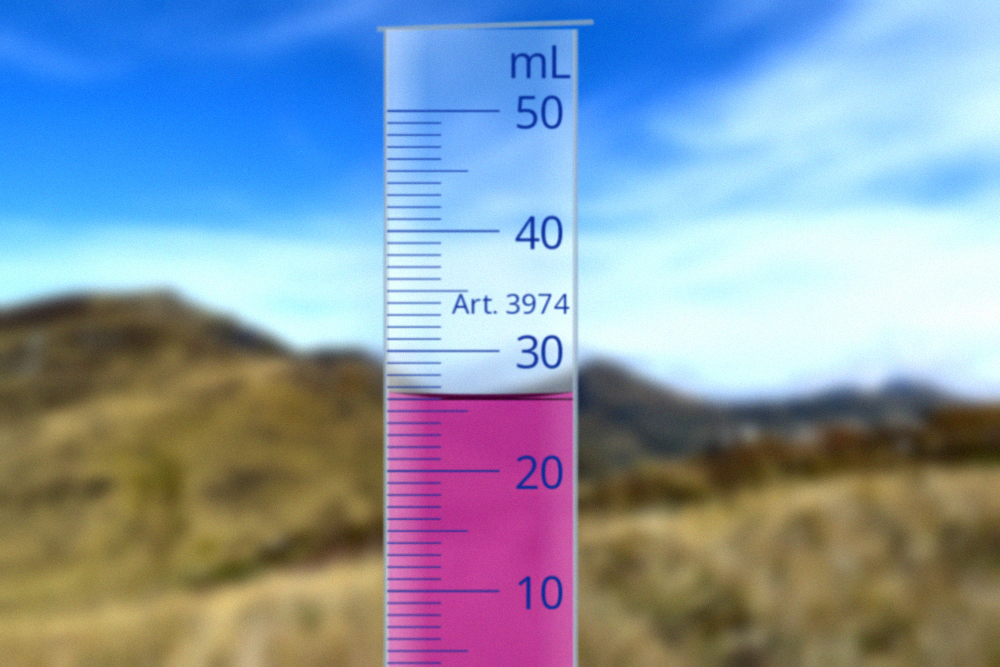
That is value=26 unit=mL
